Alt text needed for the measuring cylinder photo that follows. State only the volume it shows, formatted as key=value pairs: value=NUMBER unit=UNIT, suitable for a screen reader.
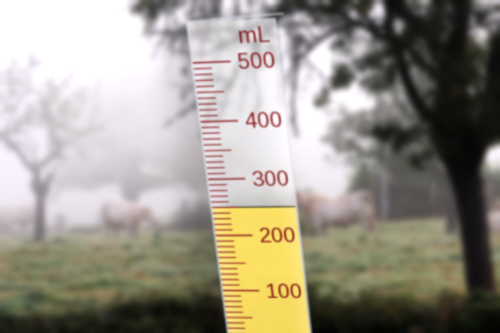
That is value=250 unit=mL
